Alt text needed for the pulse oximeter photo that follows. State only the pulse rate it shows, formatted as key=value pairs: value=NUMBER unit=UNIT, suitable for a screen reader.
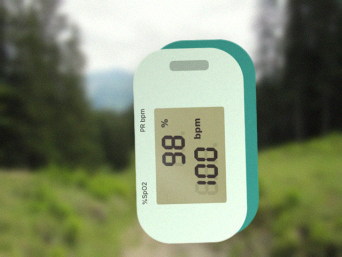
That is value=100 unit=bpm
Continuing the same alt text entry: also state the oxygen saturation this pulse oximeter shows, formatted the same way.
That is value=98 unit=%
